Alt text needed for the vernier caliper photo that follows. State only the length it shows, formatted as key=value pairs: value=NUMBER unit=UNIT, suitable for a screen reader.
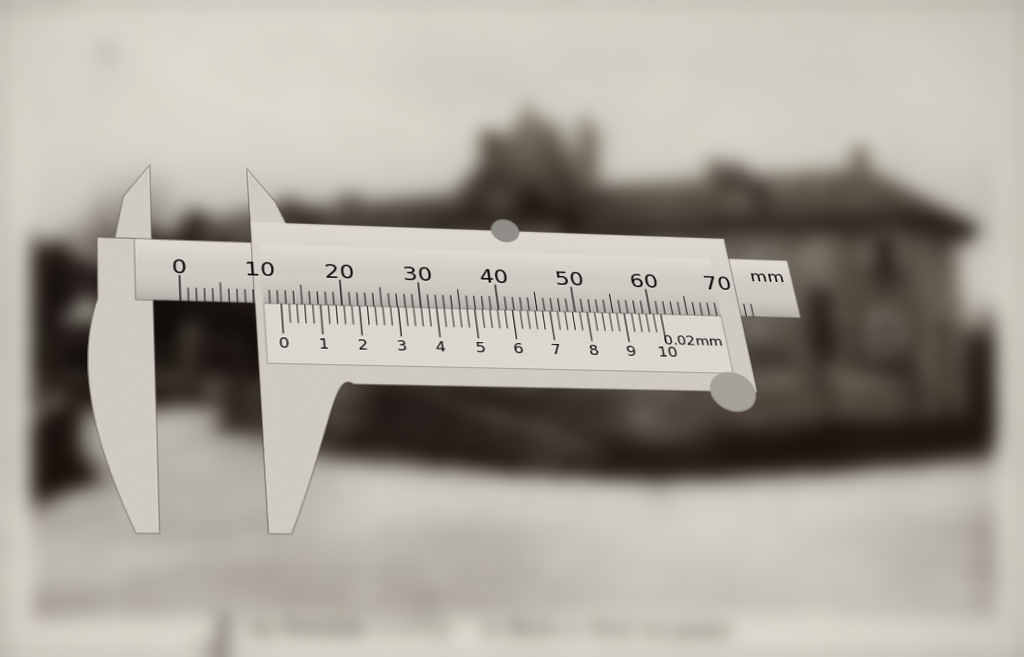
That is value=12.4 unit=mm
